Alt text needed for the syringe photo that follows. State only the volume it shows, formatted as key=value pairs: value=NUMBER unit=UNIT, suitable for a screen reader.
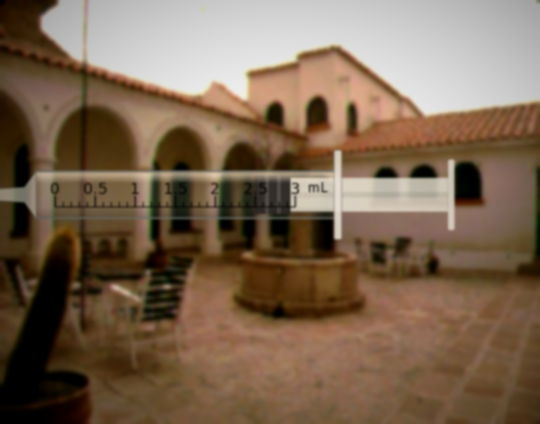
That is value=2.5 unit=mL
